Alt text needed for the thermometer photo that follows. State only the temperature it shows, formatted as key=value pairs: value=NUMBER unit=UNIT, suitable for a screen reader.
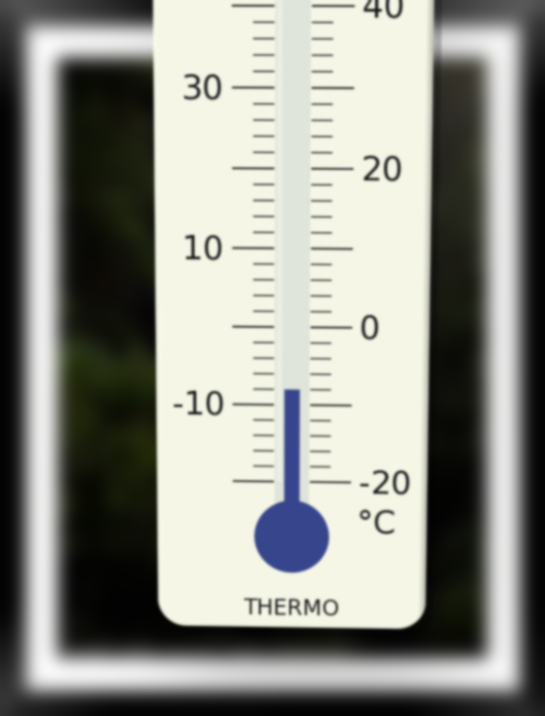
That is value=-8 unit=°C
